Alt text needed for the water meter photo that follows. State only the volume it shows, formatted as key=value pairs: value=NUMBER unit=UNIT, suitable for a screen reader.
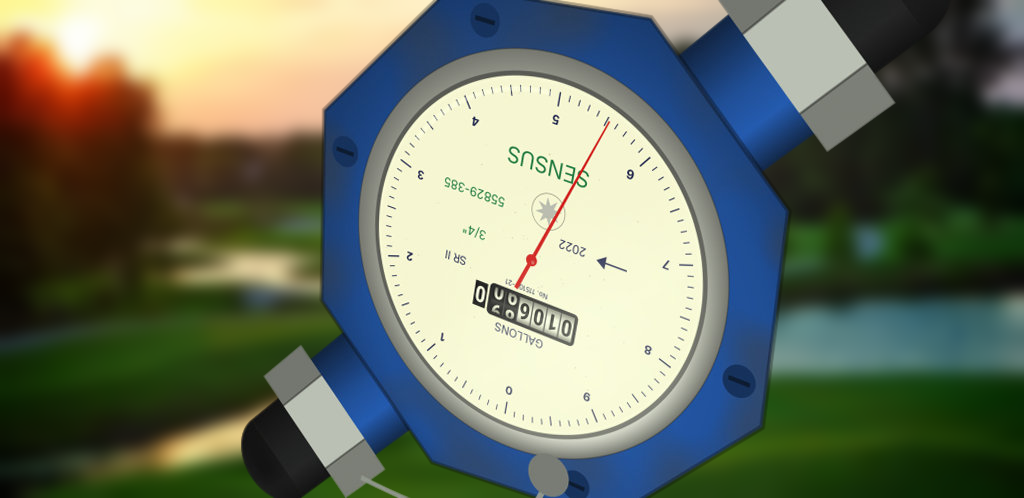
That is value=106895.5 unit=gal
